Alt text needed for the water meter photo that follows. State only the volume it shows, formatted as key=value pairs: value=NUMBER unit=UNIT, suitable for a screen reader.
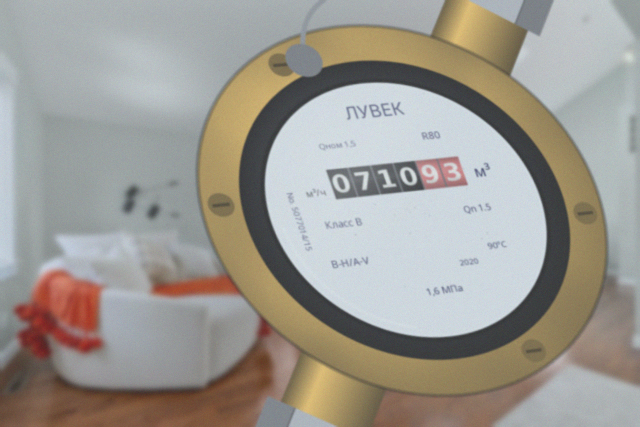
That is value=710.93 unit=m³
